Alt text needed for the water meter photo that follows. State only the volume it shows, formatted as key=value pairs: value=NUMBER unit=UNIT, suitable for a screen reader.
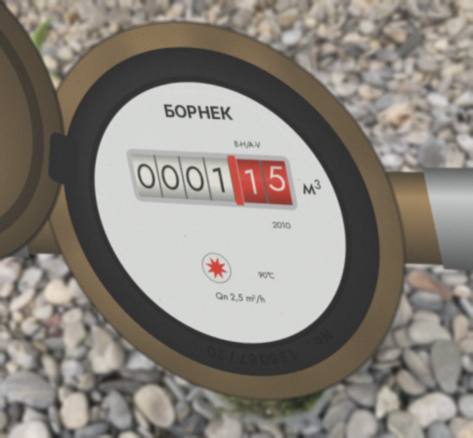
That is value=1.15 unit=m³
